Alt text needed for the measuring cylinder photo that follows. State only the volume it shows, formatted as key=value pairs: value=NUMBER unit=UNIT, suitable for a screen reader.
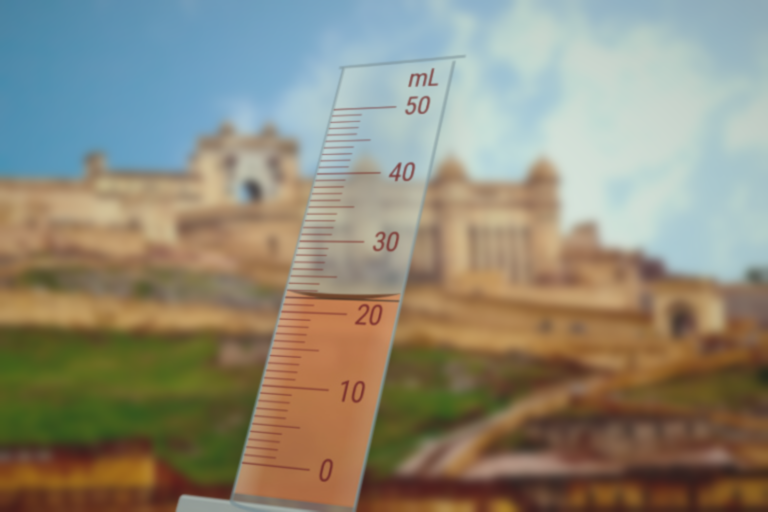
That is value=22 unit=mL
